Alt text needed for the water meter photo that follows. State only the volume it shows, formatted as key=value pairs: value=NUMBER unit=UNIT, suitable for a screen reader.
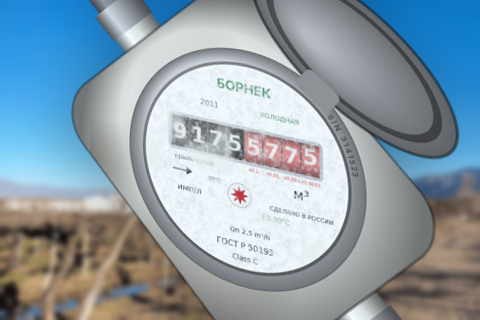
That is value=9175.5775 unit=m³
